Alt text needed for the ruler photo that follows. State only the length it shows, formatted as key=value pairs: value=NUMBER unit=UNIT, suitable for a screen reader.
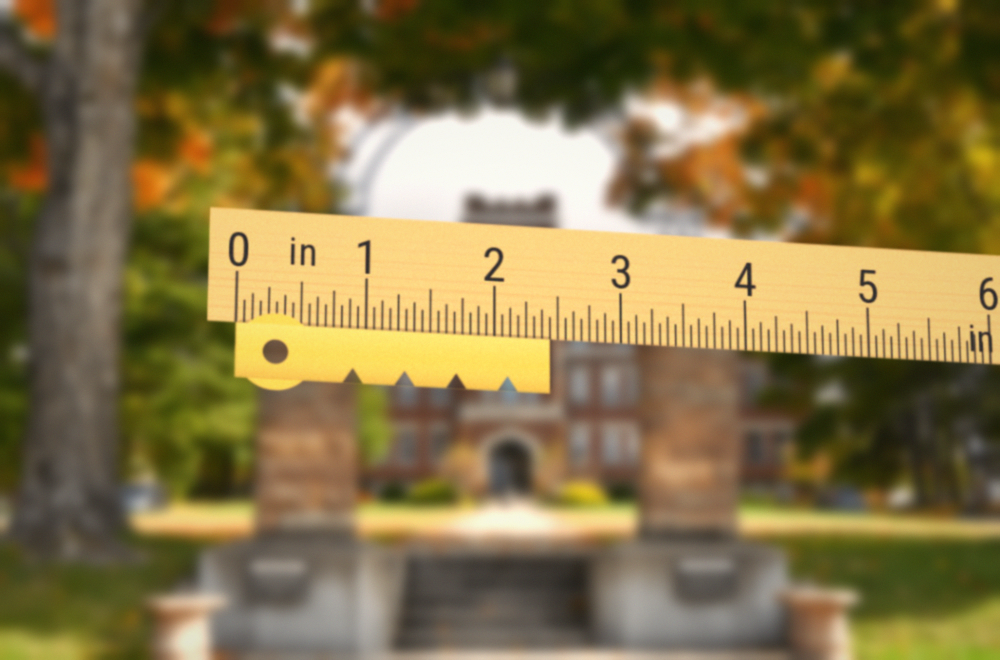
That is value=2.4375 unit=in
